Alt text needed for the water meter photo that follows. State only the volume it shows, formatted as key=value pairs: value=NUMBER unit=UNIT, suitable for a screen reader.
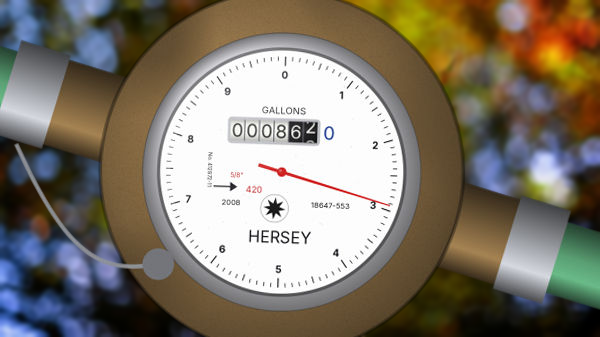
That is value=8622.9 unit=gal
